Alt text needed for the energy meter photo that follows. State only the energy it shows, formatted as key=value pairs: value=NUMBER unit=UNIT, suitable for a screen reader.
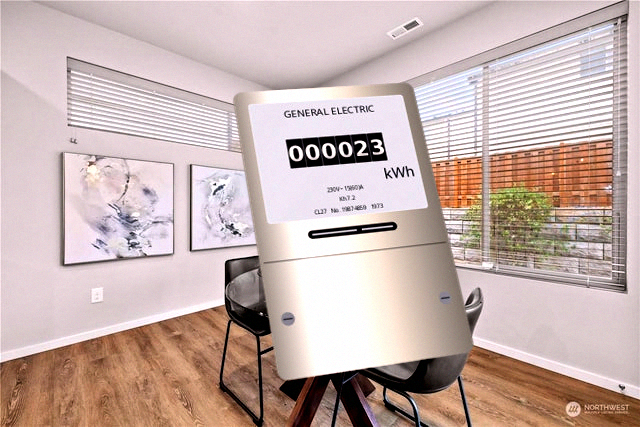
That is value=23 unit=kWh
